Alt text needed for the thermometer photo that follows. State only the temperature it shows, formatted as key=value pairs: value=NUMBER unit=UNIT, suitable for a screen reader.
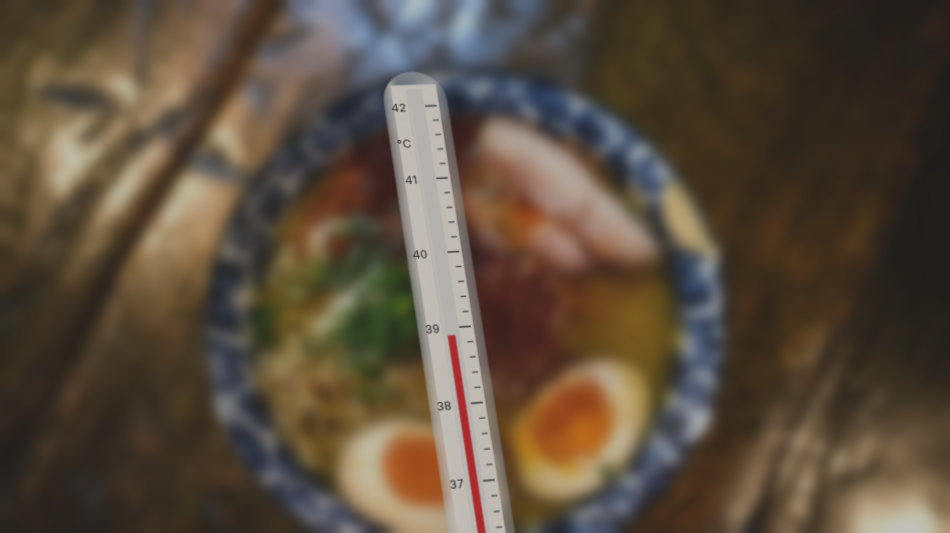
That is value=38.9 unit=°C
